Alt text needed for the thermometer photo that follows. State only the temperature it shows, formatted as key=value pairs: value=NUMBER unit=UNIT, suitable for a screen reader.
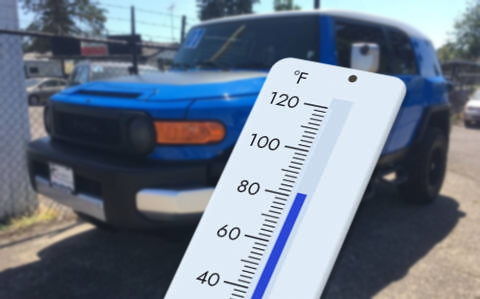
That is value=82 unit=°F
